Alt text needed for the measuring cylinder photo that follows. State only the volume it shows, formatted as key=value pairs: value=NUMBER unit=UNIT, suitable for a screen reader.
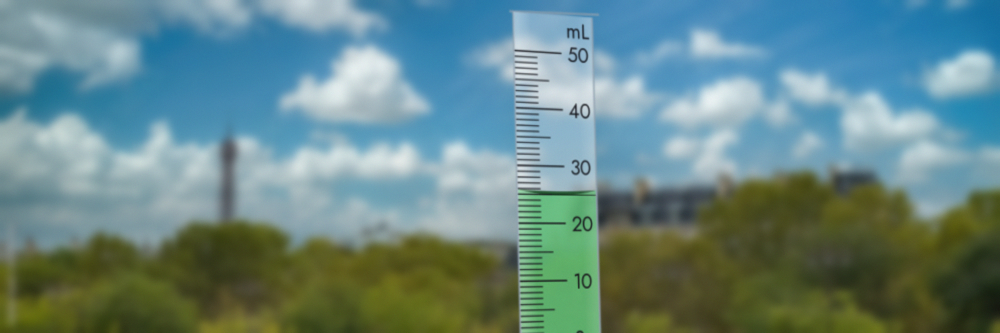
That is value=25 unit=mL
